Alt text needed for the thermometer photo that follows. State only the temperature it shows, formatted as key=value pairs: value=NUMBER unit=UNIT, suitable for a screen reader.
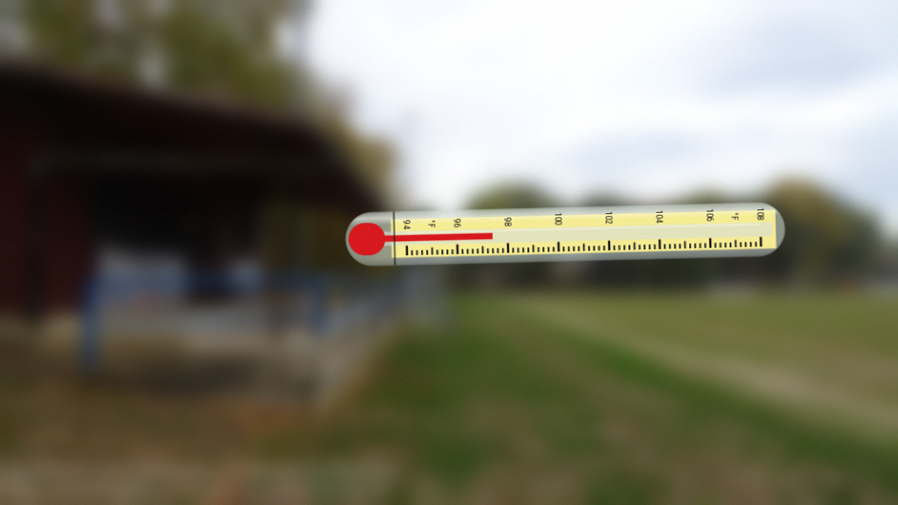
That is value=97.4 unit=°F
